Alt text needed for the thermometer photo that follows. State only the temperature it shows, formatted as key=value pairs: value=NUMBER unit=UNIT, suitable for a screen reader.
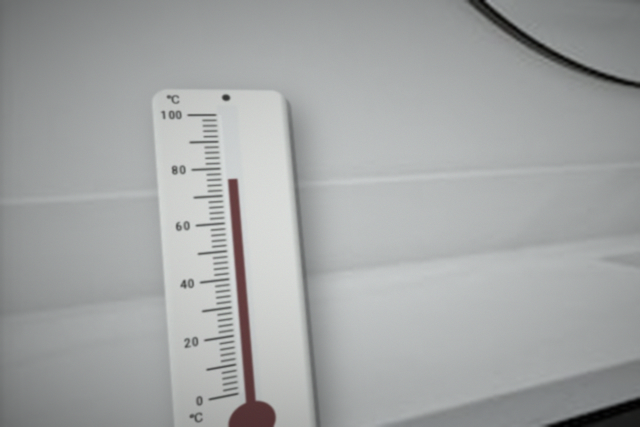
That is value=76 unit=°C
